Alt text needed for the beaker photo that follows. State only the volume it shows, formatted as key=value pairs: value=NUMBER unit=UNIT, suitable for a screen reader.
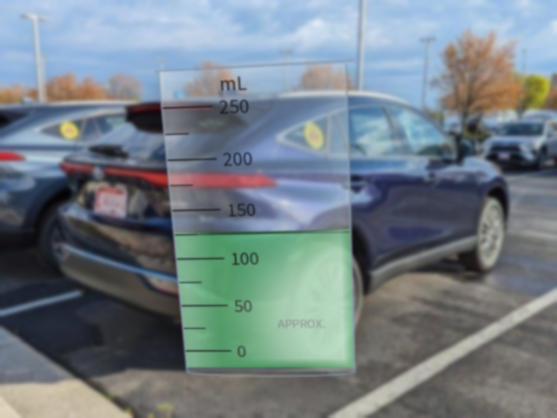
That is value=125 unit=mL
